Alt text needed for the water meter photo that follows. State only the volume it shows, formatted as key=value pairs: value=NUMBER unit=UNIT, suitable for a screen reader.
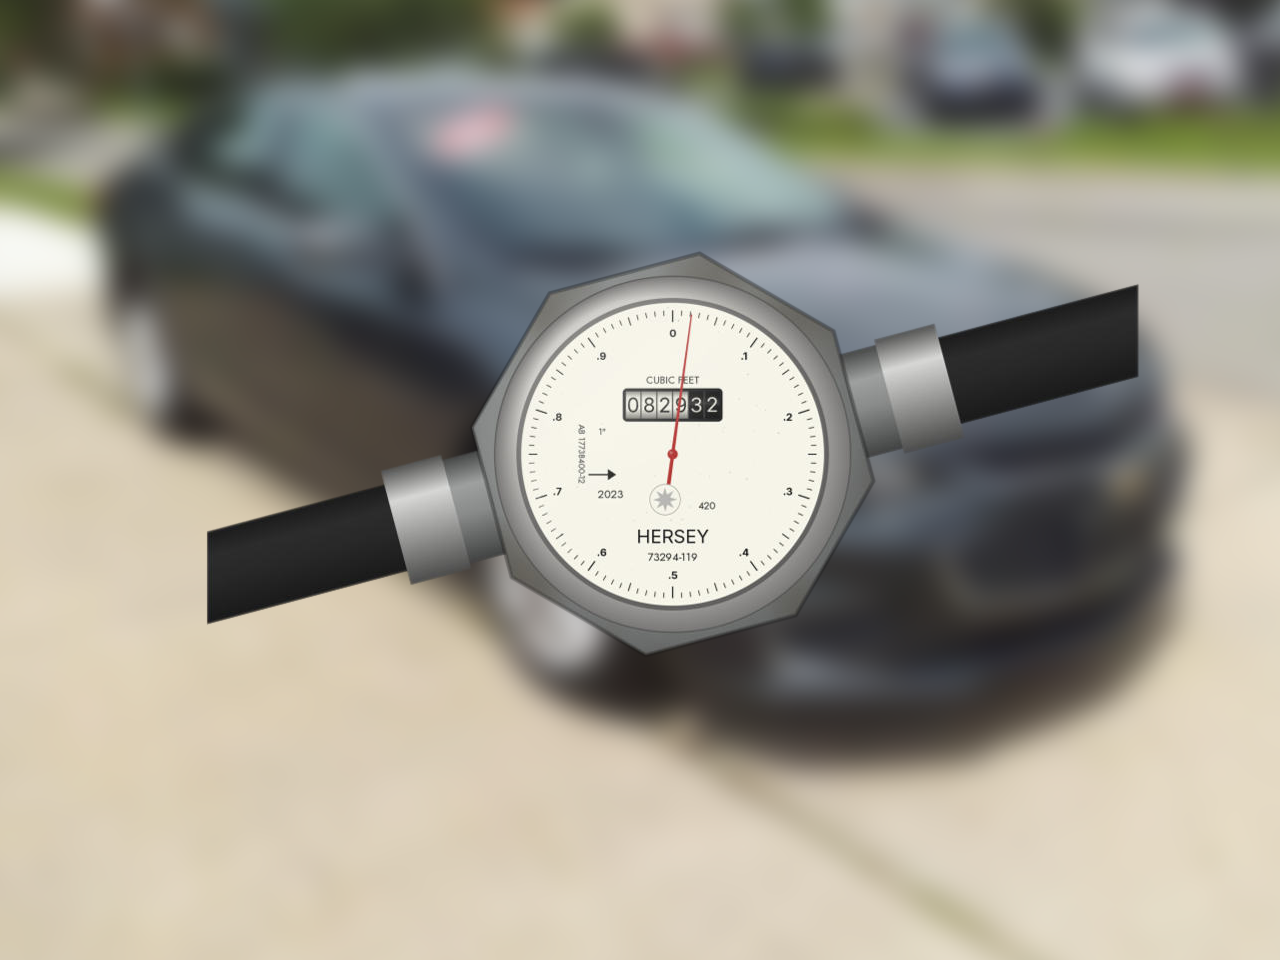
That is value=82932.02 unit=ft³
